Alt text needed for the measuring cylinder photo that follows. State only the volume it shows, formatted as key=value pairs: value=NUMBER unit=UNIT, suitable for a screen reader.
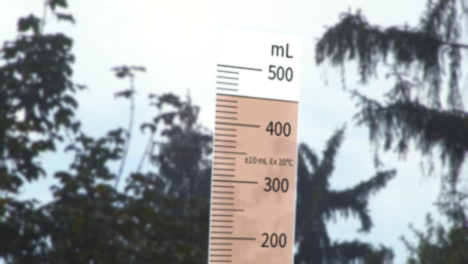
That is value=450 unit=mL
